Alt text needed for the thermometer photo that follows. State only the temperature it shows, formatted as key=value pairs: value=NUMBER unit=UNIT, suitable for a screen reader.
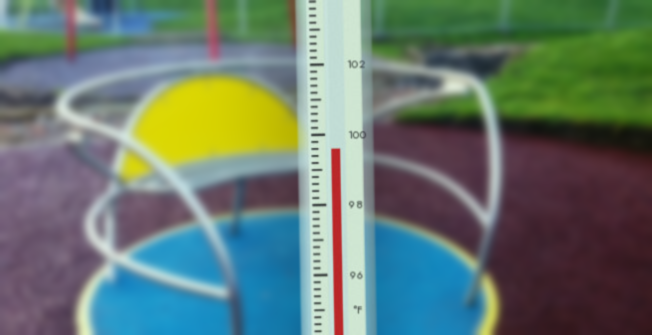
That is value=99.6 unit=°F
